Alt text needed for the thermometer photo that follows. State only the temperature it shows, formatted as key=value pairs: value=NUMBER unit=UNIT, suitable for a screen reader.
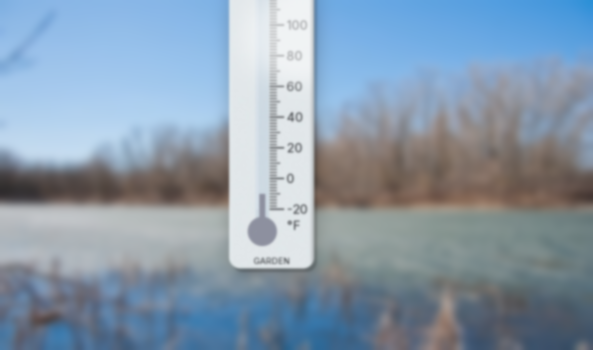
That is value=-10 unit=°F
